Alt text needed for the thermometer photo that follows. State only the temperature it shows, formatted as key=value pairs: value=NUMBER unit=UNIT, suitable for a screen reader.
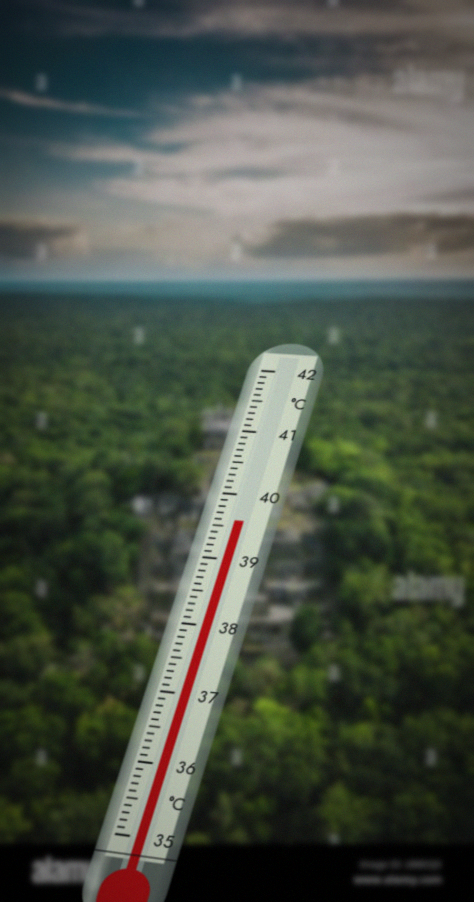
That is value=39.6 unit=°C
